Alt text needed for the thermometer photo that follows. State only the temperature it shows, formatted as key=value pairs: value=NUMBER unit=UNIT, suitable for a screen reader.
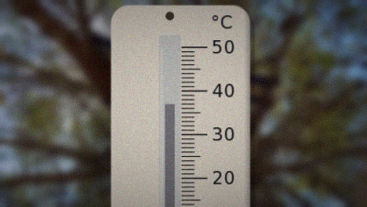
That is value=37 unit=°C
